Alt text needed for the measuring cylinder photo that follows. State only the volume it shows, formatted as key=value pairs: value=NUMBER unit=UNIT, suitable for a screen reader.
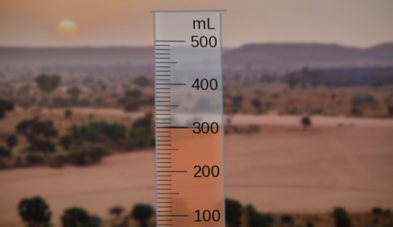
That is value=300 unit=mL
